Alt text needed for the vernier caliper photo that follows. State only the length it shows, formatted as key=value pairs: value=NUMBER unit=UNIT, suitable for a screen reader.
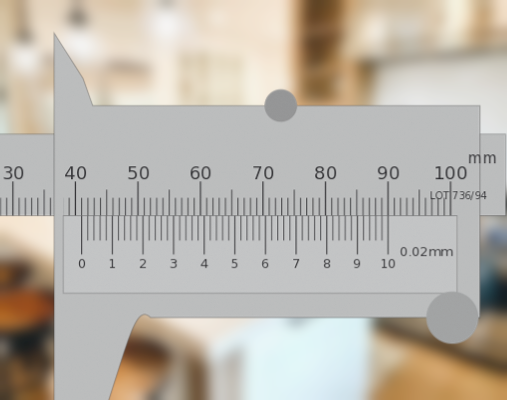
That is value=41.0 unit=mm
